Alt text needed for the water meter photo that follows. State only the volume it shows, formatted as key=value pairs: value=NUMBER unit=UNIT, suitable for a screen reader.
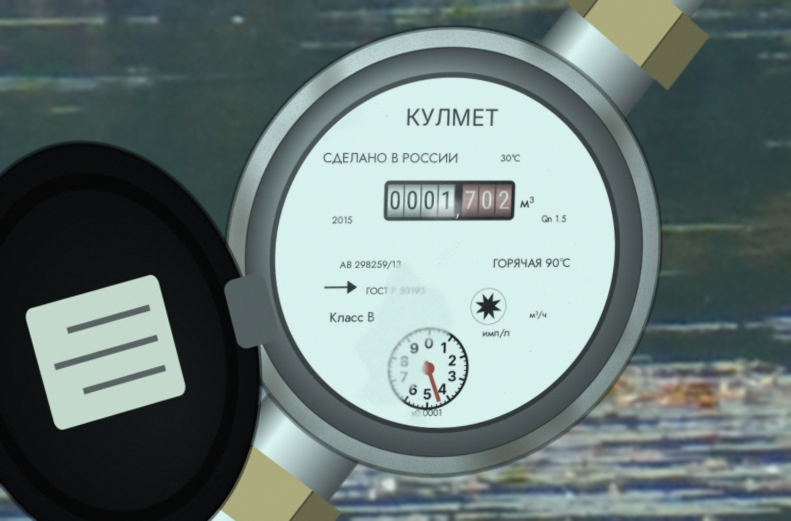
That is value=1.7024 unit=m³
